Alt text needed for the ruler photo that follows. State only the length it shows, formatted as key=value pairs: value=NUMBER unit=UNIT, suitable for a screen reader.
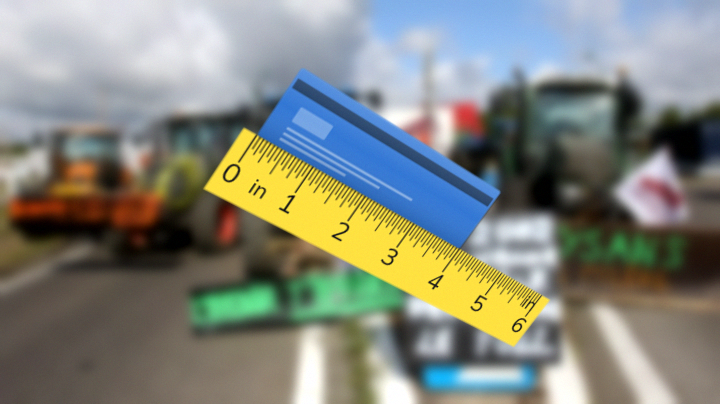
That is value=4 unit=in
